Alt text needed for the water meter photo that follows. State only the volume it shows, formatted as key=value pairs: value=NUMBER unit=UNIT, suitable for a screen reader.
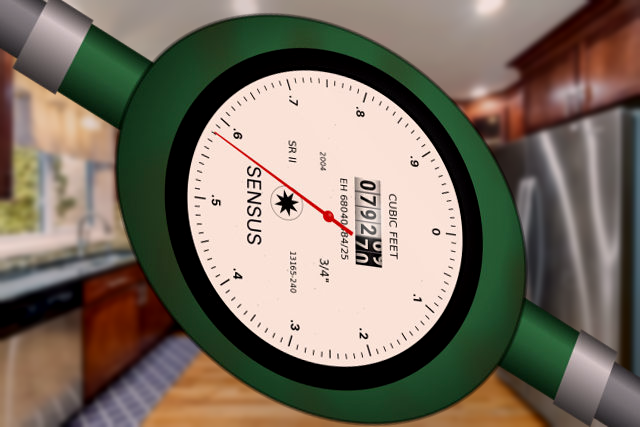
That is value=79269.58 unit=ft³
